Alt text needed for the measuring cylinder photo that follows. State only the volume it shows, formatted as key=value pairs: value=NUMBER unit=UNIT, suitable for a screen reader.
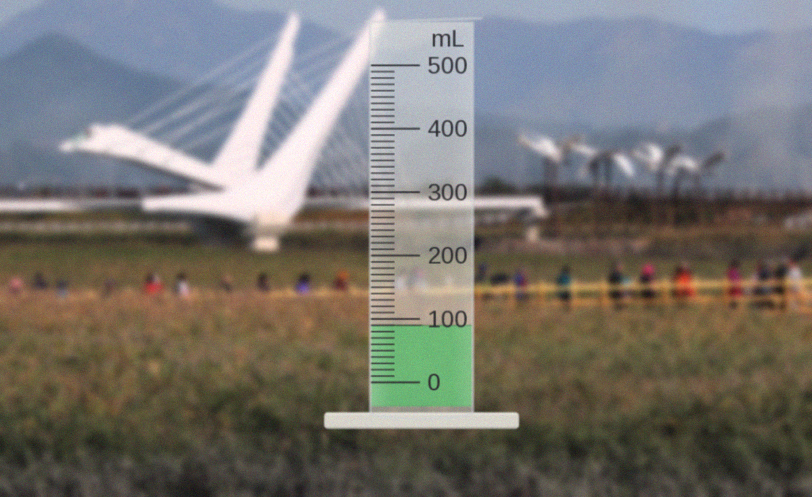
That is value=90 unit=mL
